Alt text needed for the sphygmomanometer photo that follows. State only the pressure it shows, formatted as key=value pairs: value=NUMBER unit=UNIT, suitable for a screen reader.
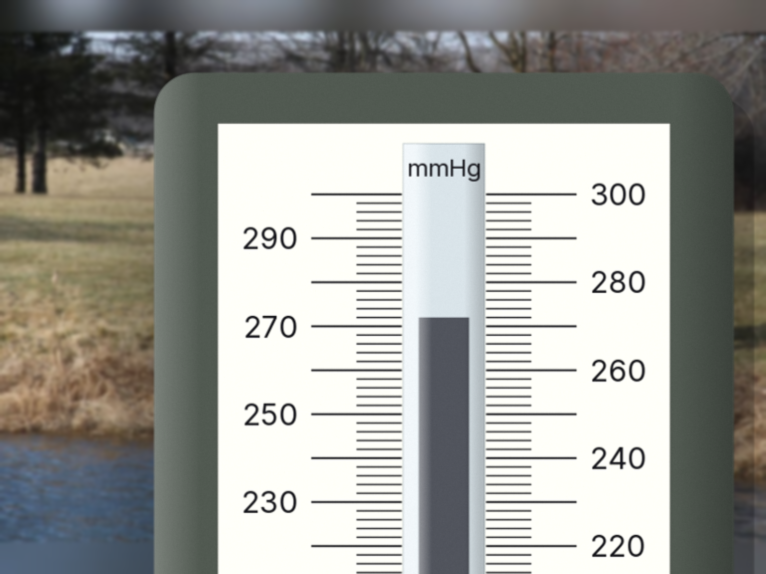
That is value=272 unit=mmHg
